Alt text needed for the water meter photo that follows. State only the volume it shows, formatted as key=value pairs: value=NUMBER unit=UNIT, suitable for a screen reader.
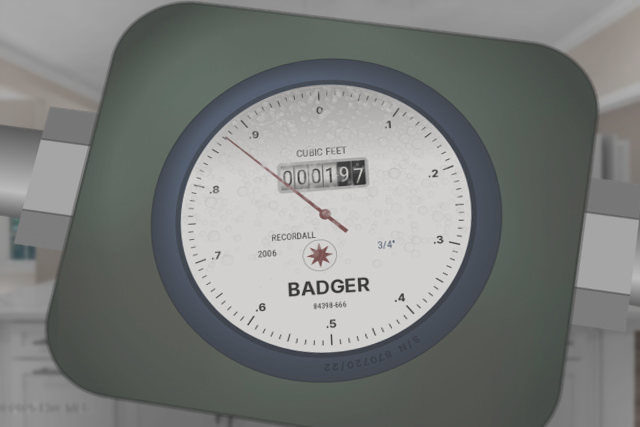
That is value=196.87 unit=ft³
